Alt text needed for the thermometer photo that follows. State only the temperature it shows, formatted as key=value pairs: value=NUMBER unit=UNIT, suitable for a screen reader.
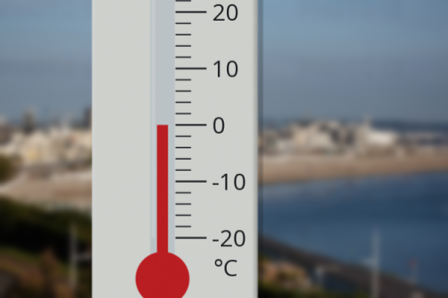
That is value=0 unit=°C
